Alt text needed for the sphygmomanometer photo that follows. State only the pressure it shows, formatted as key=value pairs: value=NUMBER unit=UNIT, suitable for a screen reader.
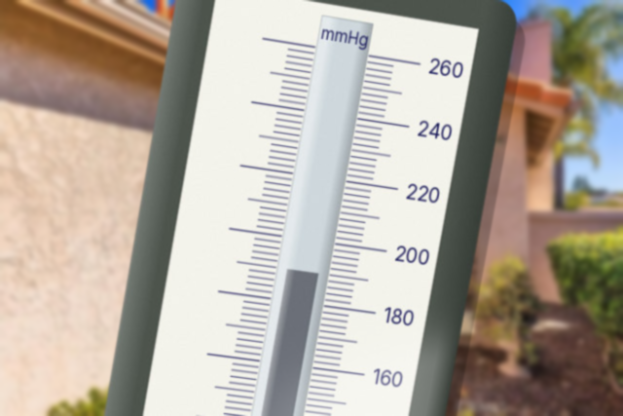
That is value=190 unit=mmHg
